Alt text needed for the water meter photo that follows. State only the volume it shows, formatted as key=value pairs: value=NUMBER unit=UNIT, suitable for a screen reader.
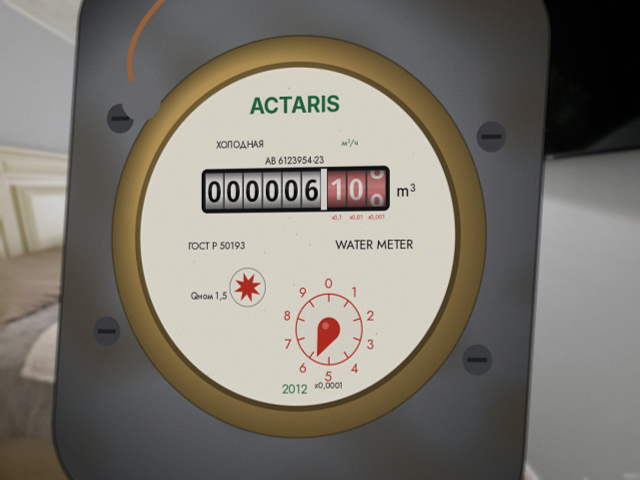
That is value=6.1085 unit=m³
